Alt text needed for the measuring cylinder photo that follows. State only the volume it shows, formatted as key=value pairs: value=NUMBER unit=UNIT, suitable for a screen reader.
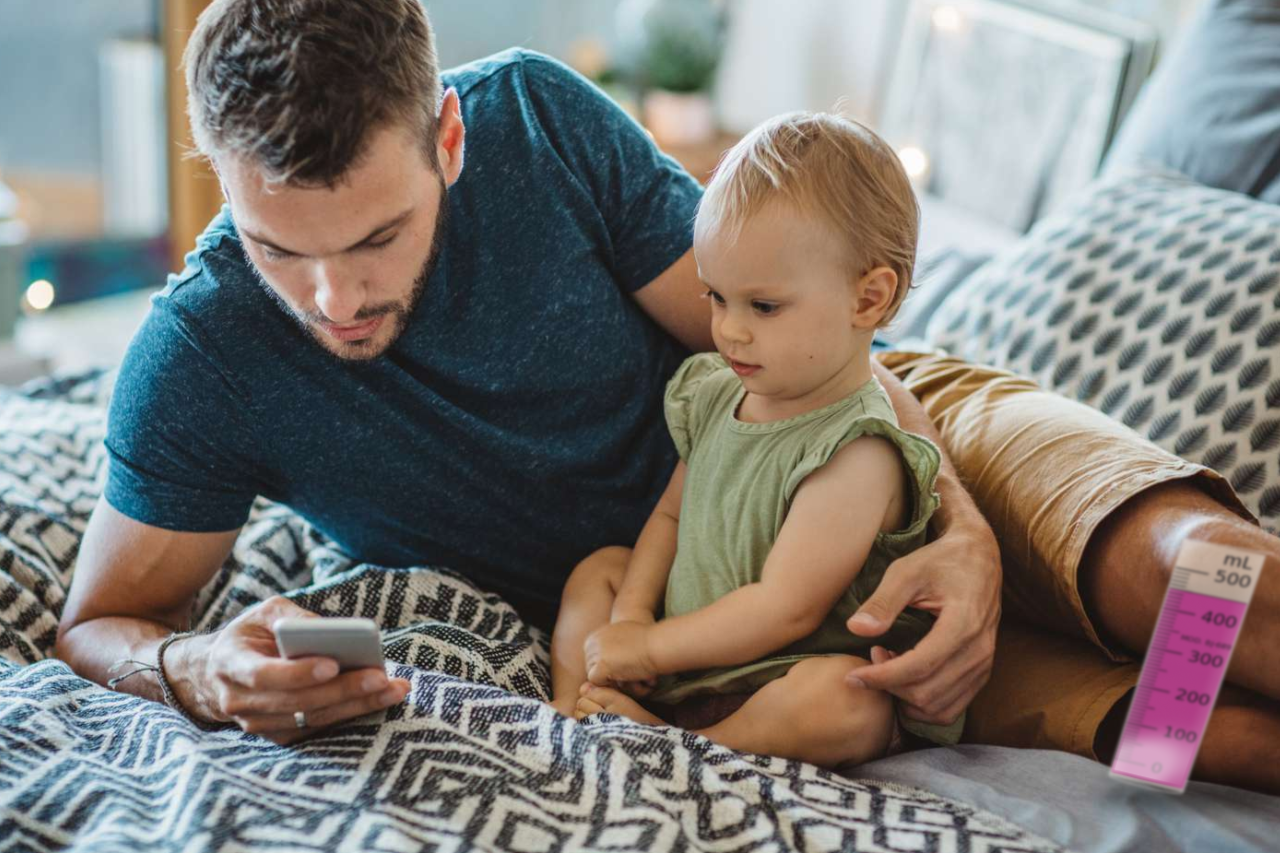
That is value=450 unit=mL
